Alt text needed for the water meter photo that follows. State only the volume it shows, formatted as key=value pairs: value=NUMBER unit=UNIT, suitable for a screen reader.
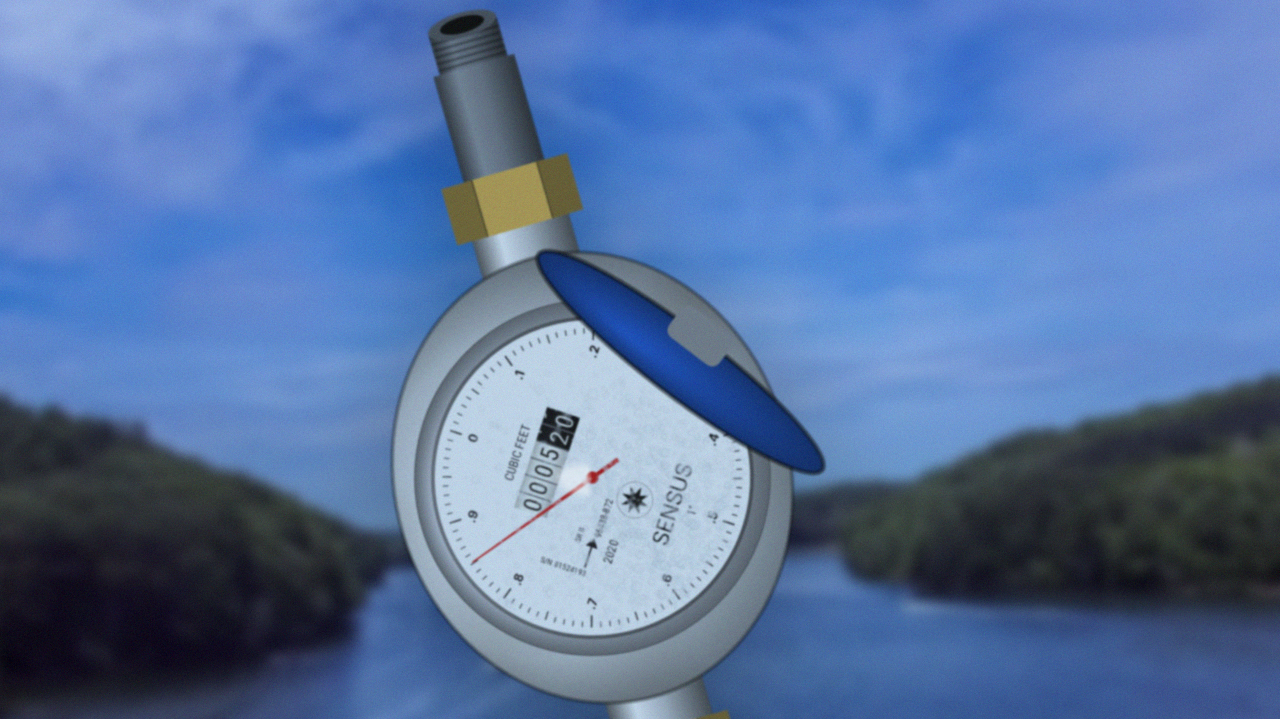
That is value=519.85 unit=ft³
